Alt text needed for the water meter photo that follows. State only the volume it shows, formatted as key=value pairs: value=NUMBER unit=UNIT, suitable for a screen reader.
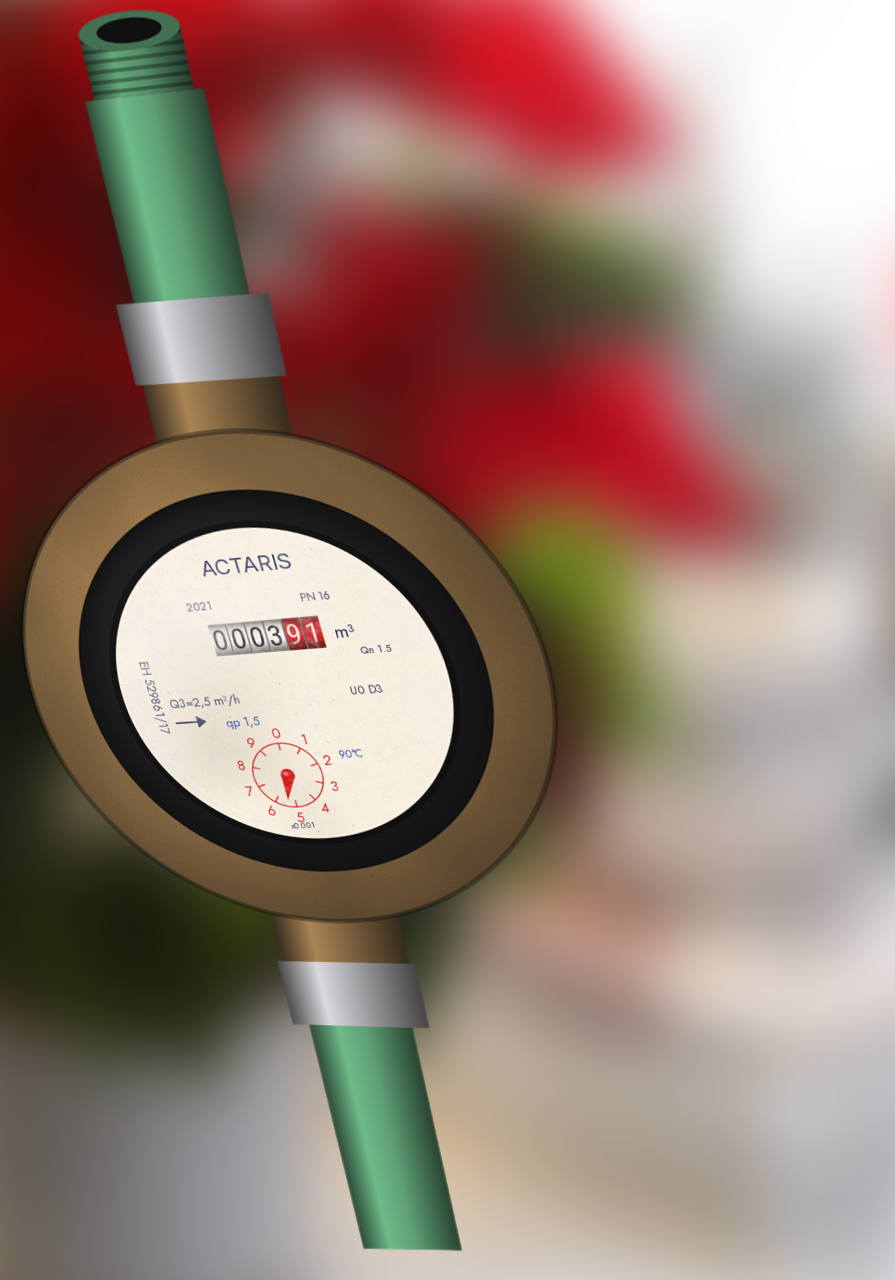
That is value=3.915 unit=m³
